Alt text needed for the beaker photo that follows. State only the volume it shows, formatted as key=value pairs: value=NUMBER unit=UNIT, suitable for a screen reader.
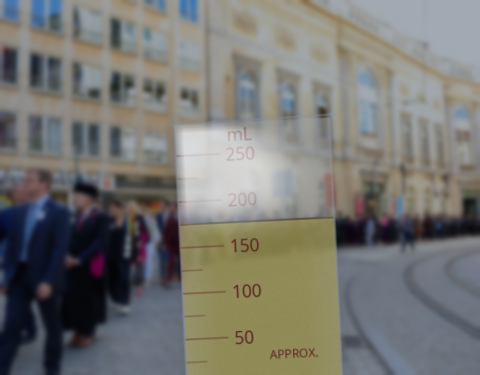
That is value=175 unit=mL
